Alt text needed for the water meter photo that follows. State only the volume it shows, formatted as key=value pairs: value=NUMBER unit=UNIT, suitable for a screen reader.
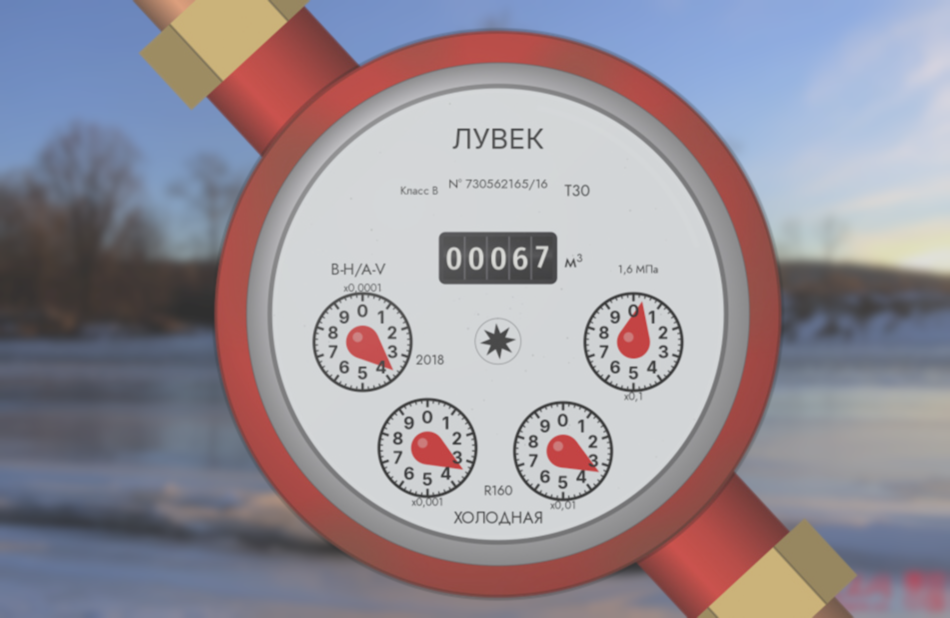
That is value=67.0333 unit=m³
